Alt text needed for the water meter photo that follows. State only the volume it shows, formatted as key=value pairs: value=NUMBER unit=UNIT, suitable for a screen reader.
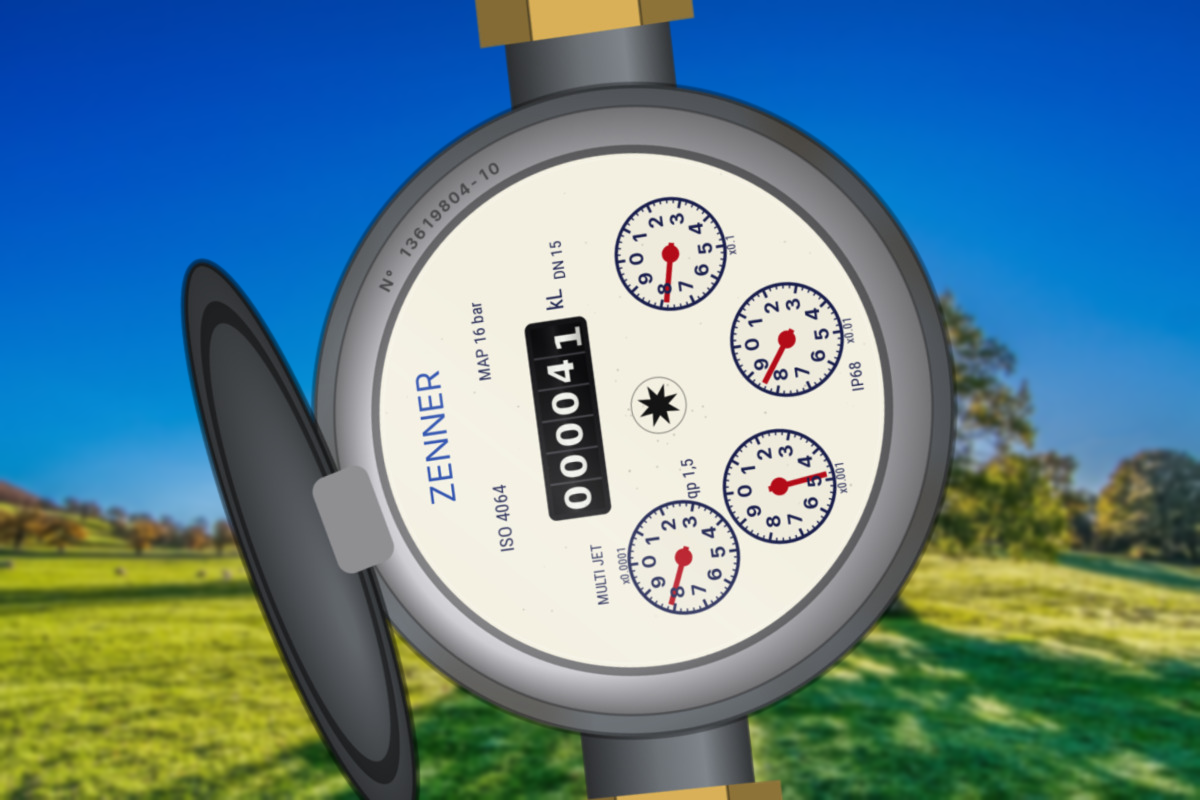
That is value=40.7848 unit=kL
